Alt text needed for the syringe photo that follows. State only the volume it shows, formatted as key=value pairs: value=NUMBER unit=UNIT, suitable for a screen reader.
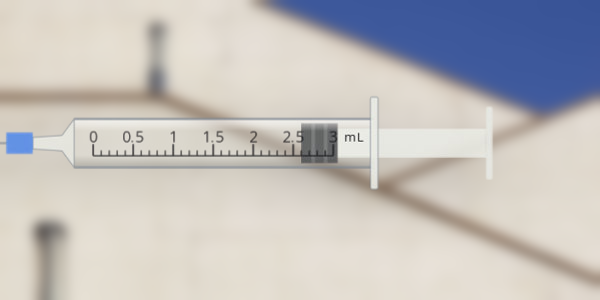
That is value=2.6 unit=mL
